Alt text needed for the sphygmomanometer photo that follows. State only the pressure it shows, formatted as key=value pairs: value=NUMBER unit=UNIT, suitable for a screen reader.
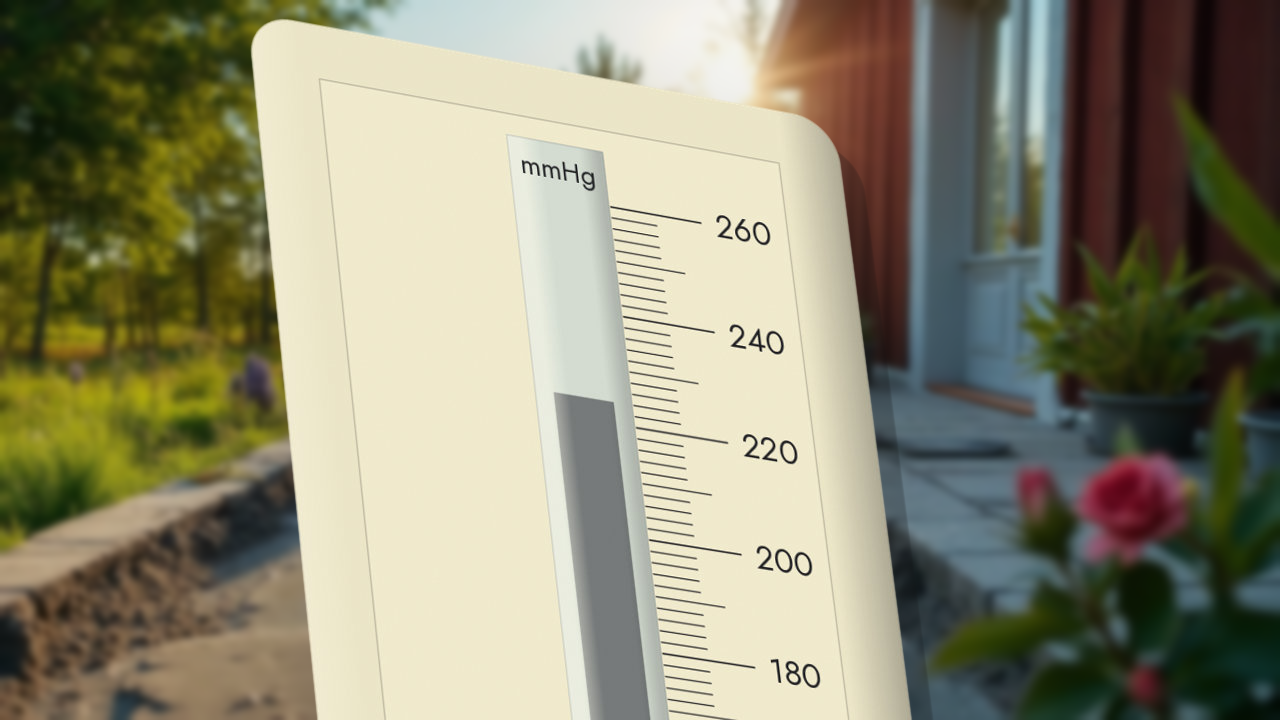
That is value=224 unit=mmHg
